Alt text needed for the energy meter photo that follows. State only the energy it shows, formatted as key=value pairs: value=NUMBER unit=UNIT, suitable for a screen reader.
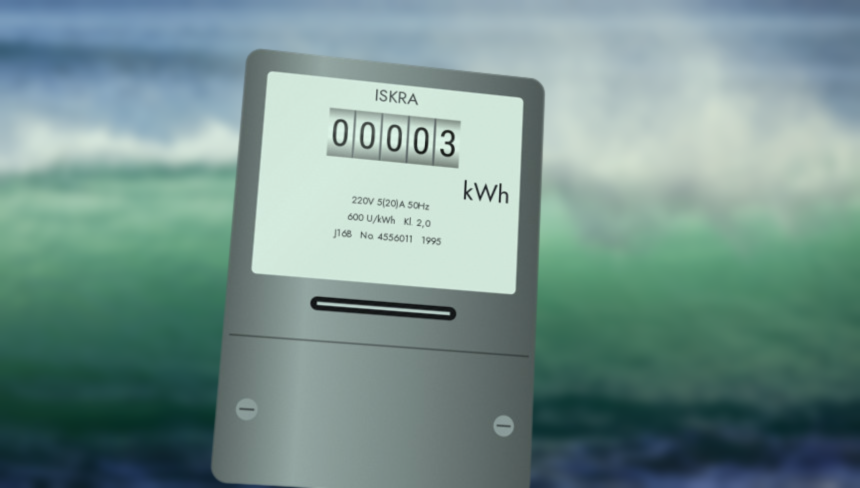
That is value=3 unit=kWh
